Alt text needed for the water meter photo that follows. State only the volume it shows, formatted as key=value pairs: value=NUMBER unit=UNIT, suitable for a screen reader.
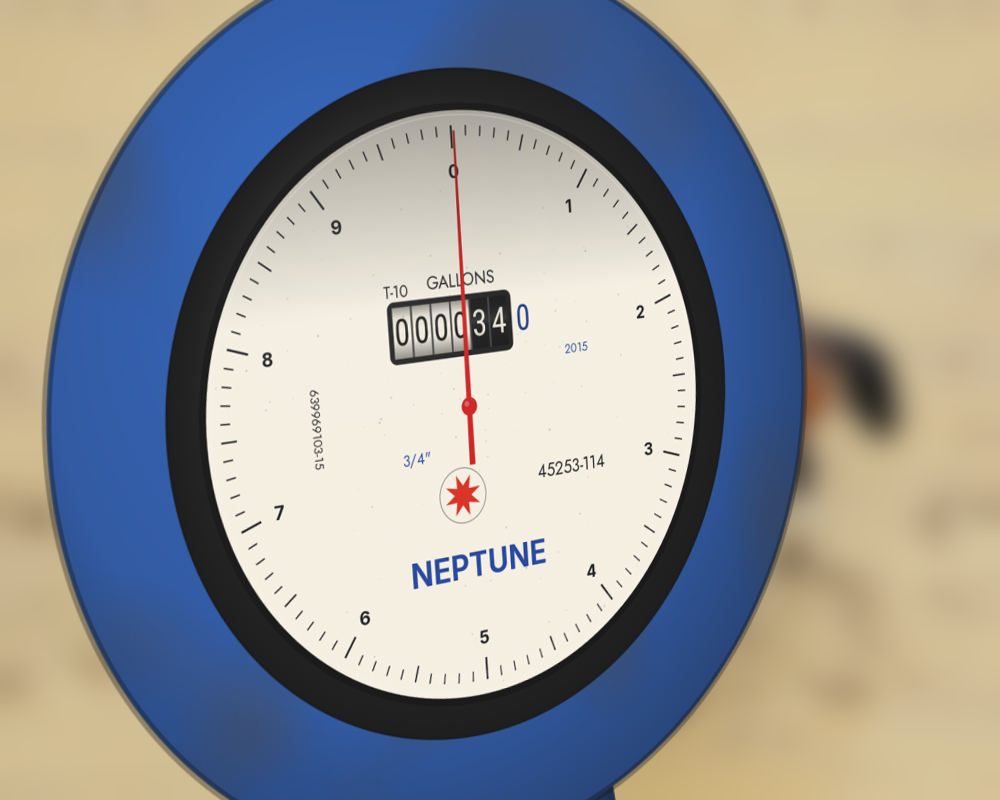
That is value=340.0 unit=gal
